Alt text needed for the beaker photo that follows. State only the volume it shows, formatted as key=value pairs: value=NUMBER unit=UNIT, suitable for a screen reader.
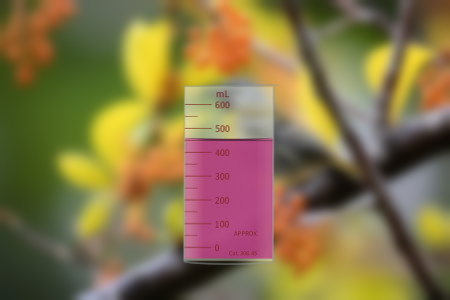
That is value=450 unit=mL
